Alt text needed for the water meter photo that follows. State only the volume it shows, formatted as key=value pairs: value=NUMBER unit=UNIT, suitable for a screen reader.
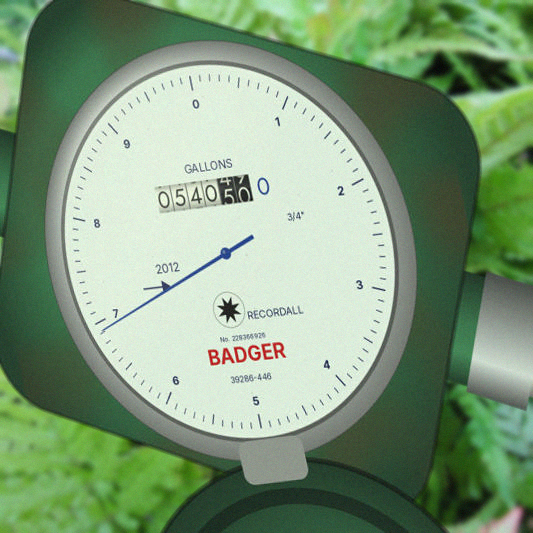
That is value=540496.9 unit=gal
